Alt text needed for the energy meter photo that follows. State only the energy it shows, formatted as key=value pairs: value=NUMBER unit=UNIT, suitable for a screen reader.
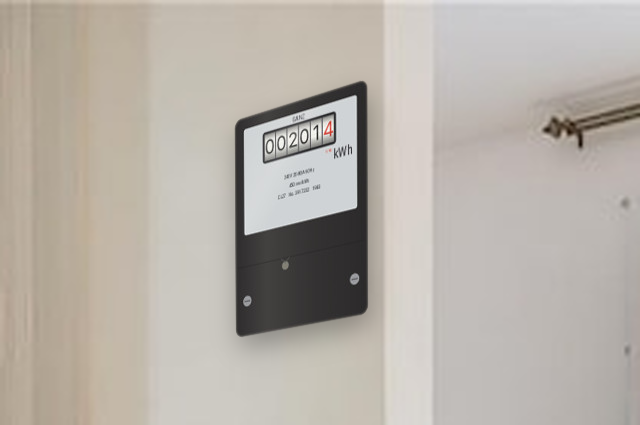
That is value=201.4 unit=kWh
